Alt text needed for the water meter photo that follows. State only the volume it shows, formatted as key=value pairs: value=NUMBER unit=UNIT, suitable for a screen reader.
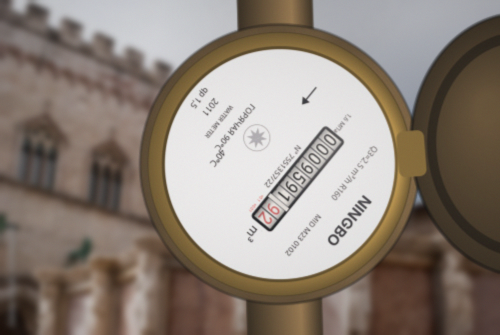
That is value=9591.92 unit=m³
